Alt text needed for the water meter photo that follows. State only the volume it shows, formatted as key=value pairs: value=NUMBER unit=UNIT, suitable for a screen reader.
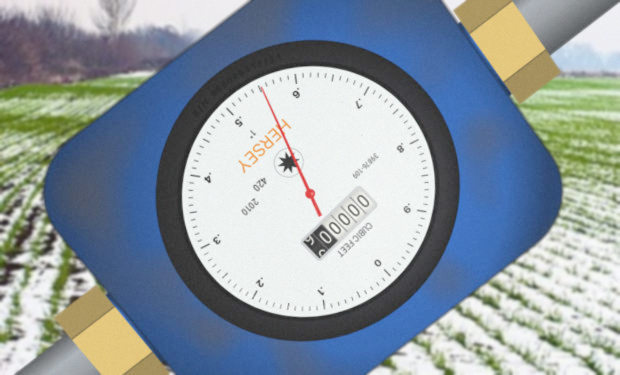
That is value=5.55 unit=ft³
